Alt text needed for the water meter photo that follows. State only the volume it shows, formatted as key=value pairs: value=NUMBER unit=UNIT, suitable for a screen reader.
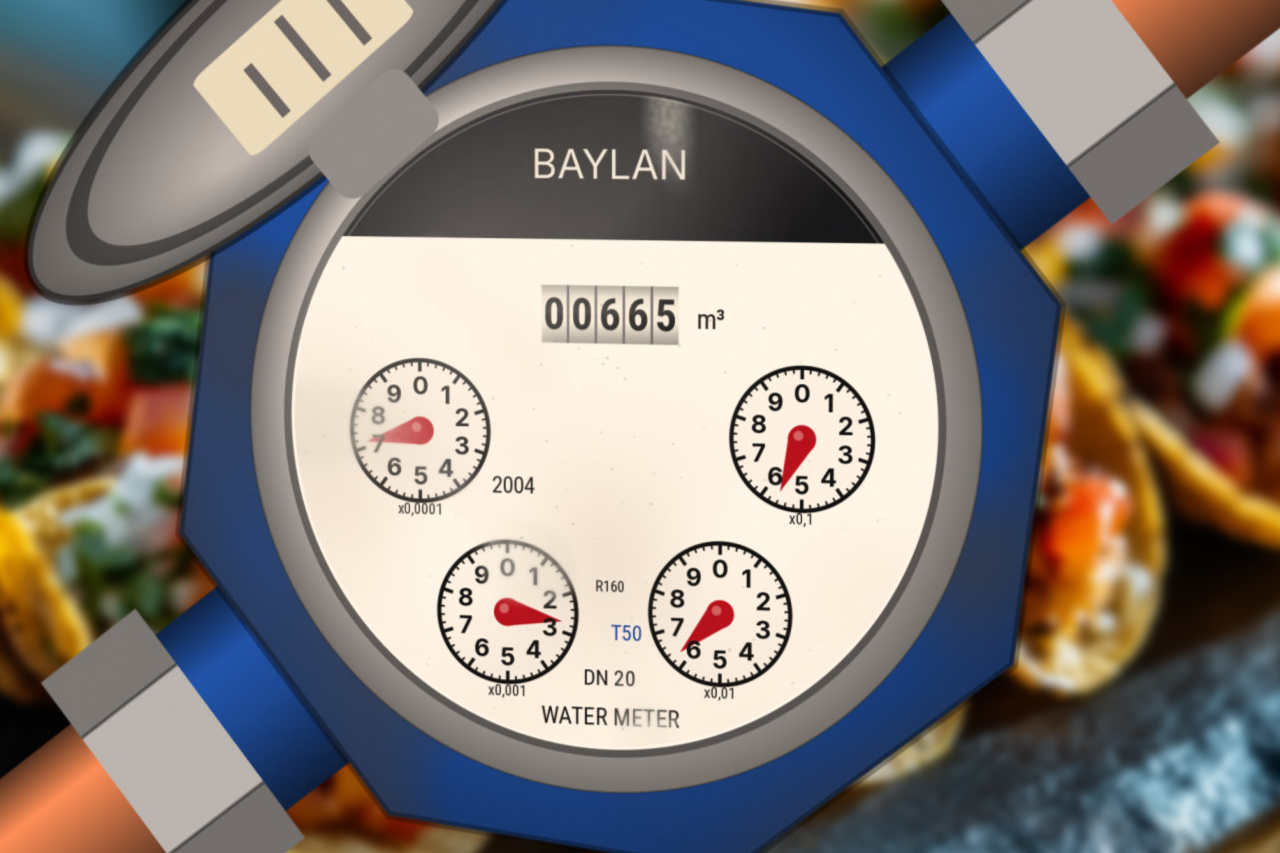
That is value=665.5627 unit=m³
